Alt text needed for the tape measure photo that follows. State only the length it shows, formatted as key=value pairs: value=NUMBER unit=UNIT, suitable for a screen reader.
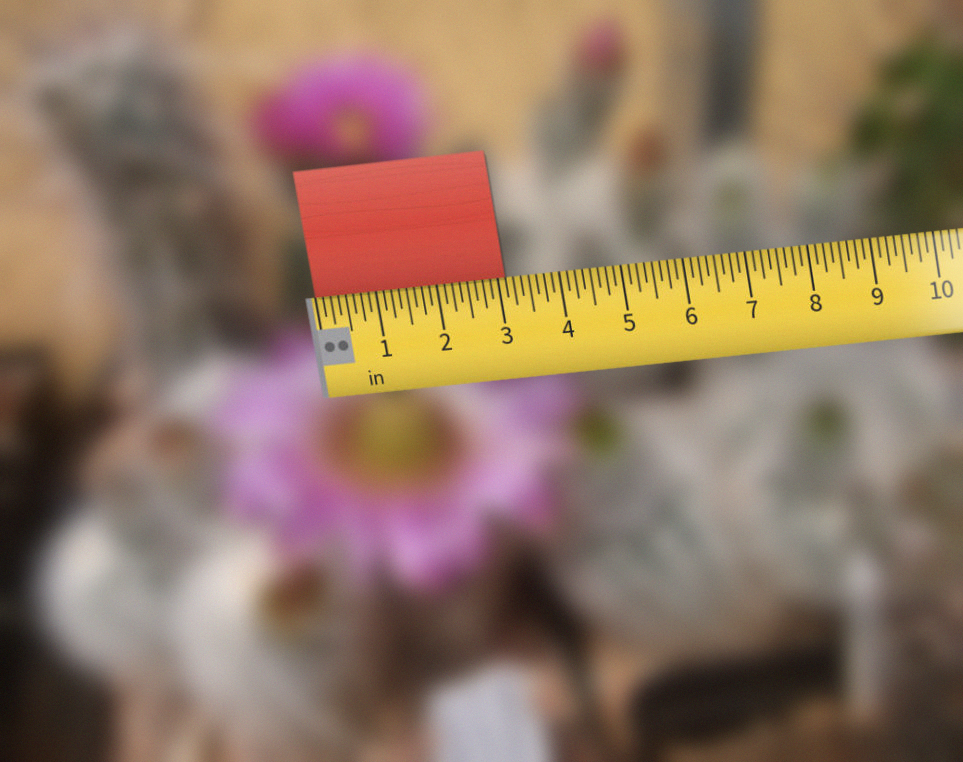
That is value=3.125 unit=in
